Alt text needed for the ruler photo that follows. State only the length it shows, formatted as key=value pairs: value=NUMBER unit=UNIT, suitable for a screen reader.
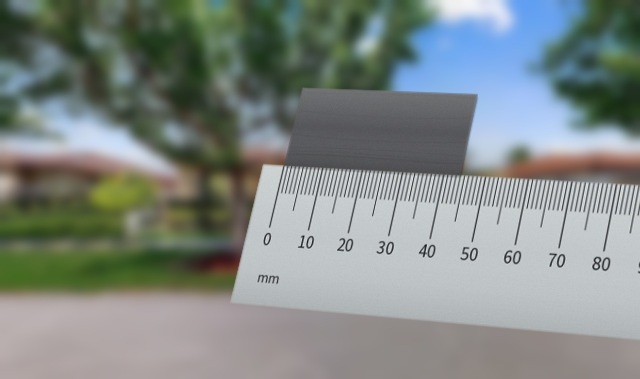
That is value=44 unit=mm
